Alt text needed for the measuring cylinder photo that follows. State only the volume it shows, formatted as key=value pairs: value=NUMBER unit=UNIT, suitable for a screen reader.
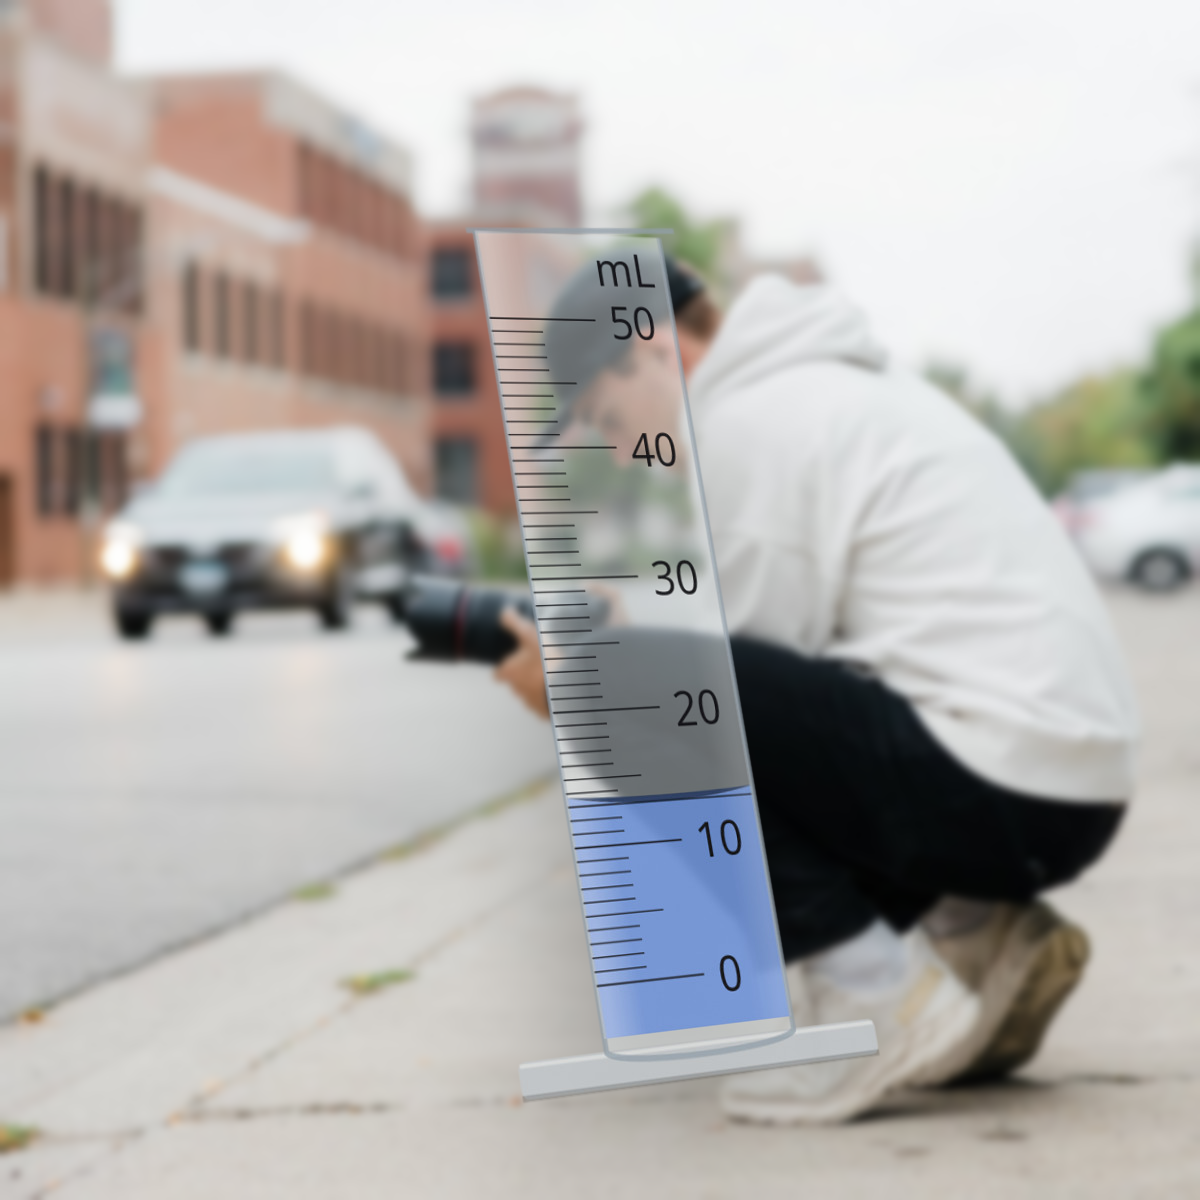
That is value=13 unit=mL
